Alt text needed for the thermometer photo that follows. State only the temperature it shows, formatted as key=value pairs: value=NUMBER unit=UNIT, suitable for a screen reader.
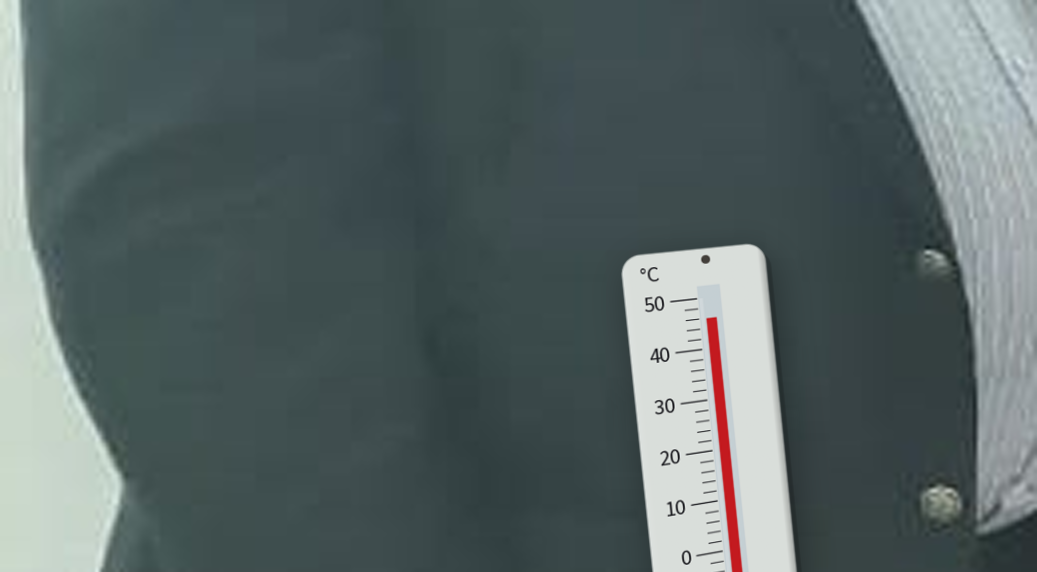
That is value=46 unit=°C
